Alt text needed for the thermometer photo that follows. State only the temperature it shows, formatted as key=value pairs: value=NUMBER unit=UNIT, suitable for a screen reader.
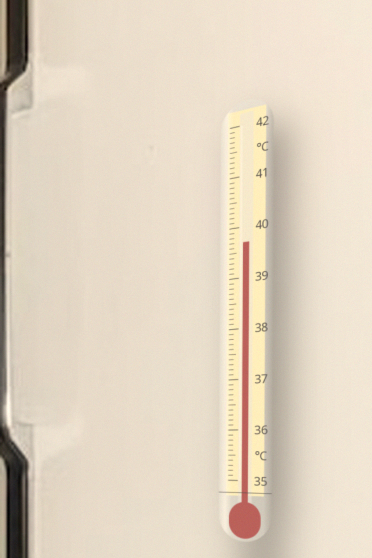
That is value=39.7 unit=°C
